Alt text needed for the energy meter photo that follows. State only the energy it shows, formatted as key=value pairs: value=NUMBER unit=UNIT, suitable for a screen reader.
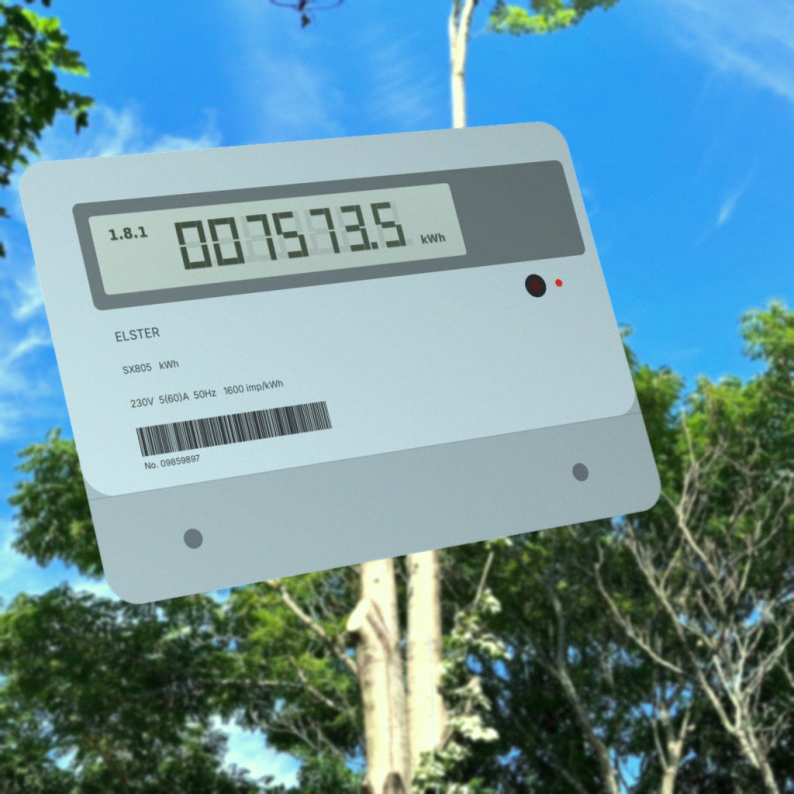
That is value=7573.5 unit=kWh
